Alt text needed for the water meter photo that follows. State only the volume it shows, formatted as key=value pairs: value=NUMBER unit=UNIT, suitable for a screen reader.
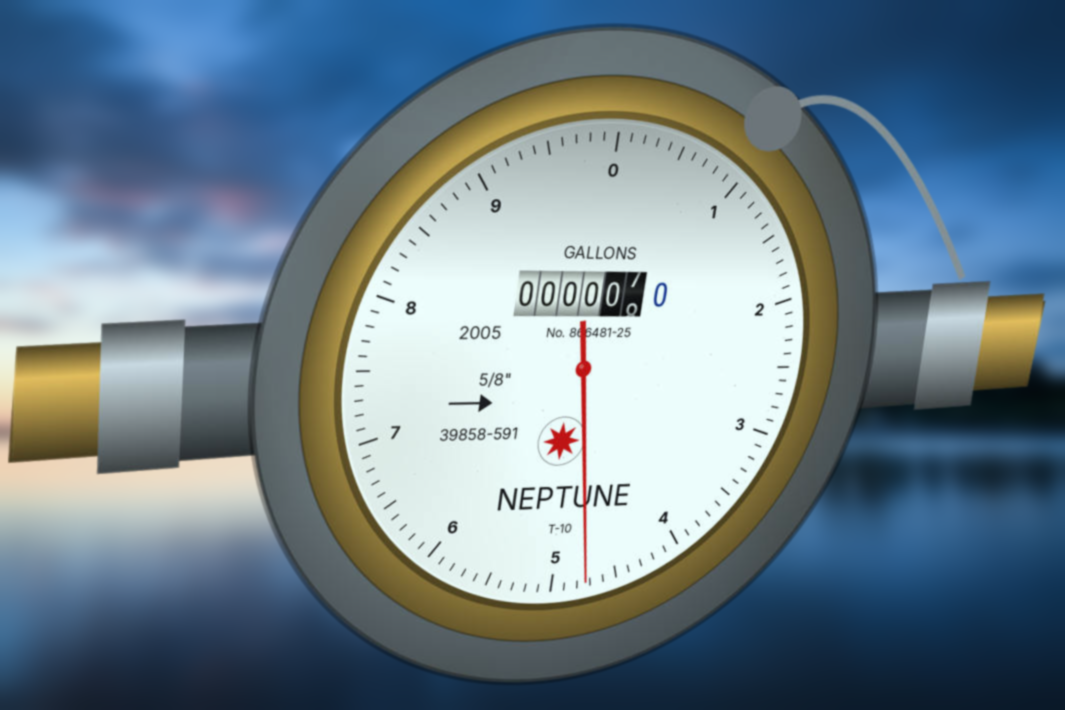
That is value=74.7 unit=gal
